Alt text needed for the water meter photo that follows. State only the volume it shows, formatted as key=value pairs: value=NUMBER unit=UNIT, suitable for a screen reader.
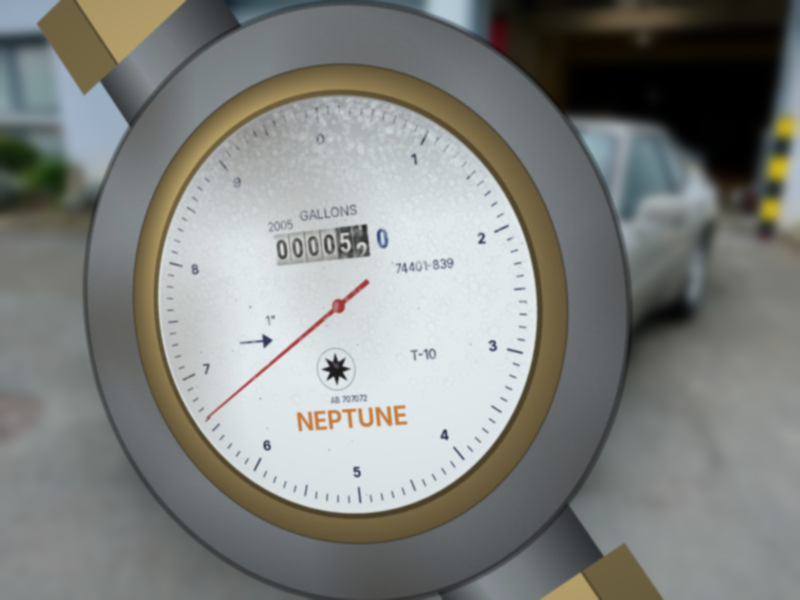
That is value=516.6 unit=gal
